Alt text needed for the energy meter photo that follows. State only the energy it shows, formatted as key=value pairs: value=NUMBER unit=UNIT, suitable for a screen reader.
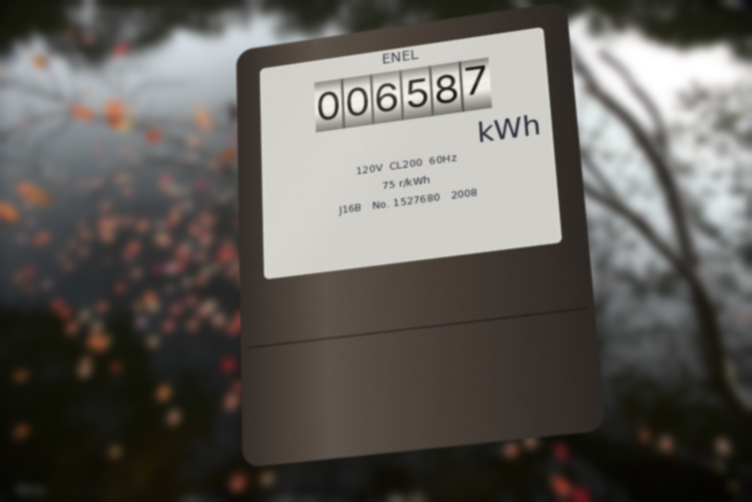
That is value=6587 unit=kWh
